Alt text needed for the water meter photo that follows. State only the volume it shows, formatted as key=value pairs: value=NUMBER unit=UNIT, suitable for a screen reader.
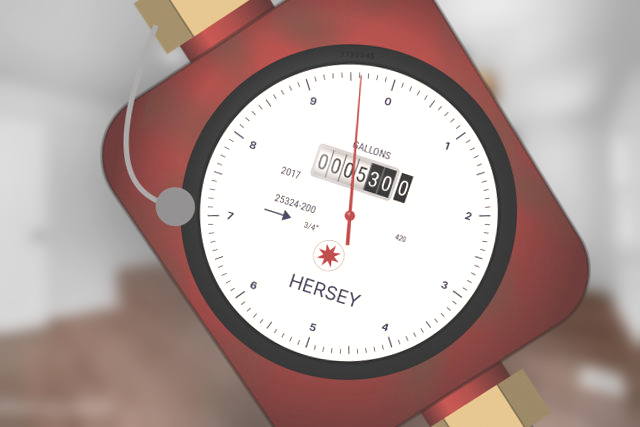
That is value=5299.6 unit=gal
